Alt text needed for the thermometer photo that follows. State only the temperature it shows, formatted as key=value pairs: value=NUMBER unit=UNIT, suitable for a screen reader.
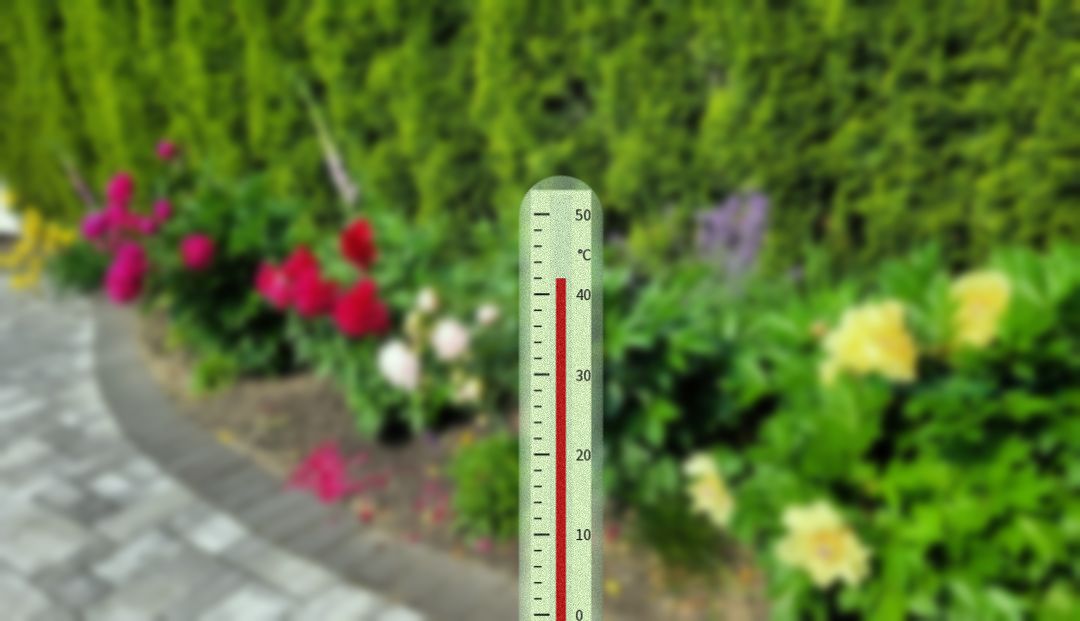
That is value=42 unit=°C
